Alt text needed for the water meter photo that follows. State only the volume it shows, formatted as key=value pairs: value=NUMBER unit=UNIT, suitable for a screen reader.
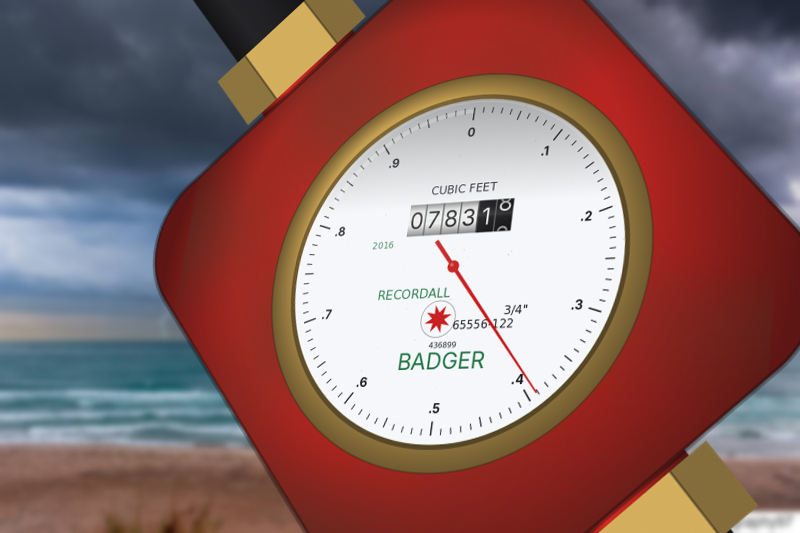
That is value=78318.39 unit=ft³
